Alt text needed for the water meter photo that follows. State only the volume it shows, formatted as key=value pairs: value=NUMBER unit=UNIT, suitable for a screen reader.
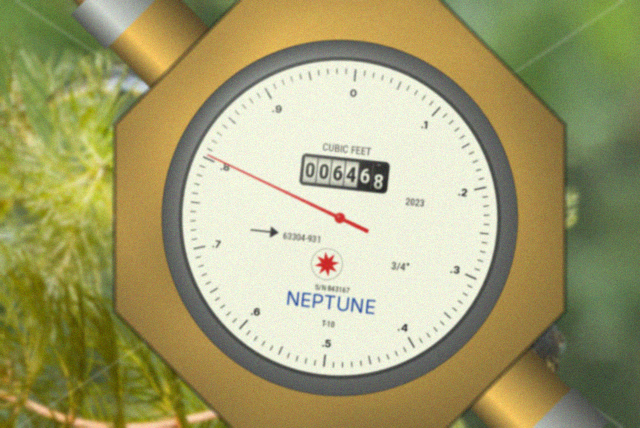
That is value=6467.80 unit=ft³
